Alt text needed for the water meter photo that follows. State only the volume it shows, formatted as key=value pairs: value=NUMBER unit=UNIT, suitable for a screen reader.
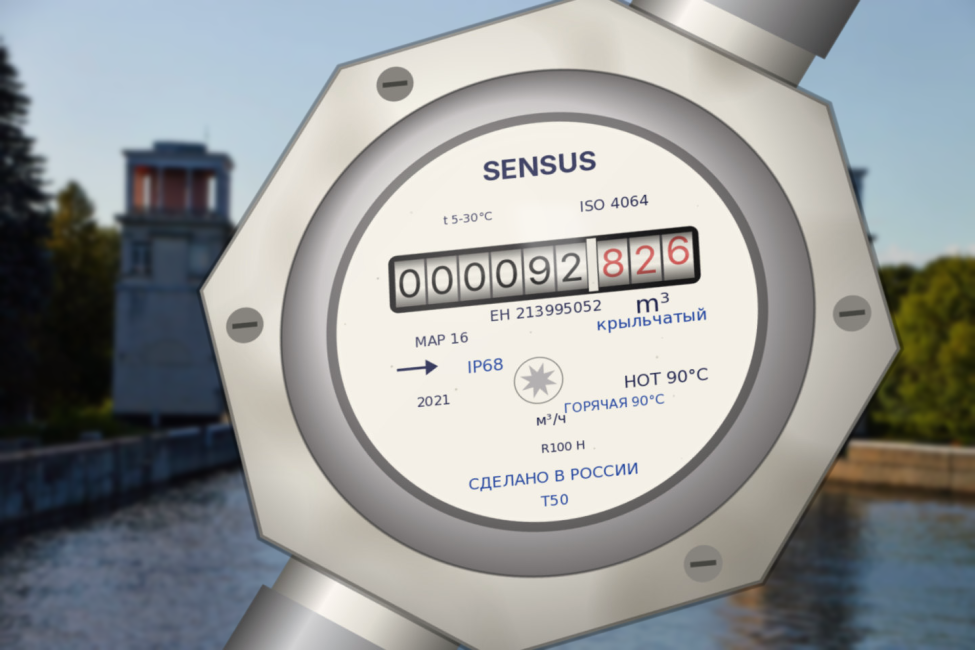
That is value=92.826 unit=m³
